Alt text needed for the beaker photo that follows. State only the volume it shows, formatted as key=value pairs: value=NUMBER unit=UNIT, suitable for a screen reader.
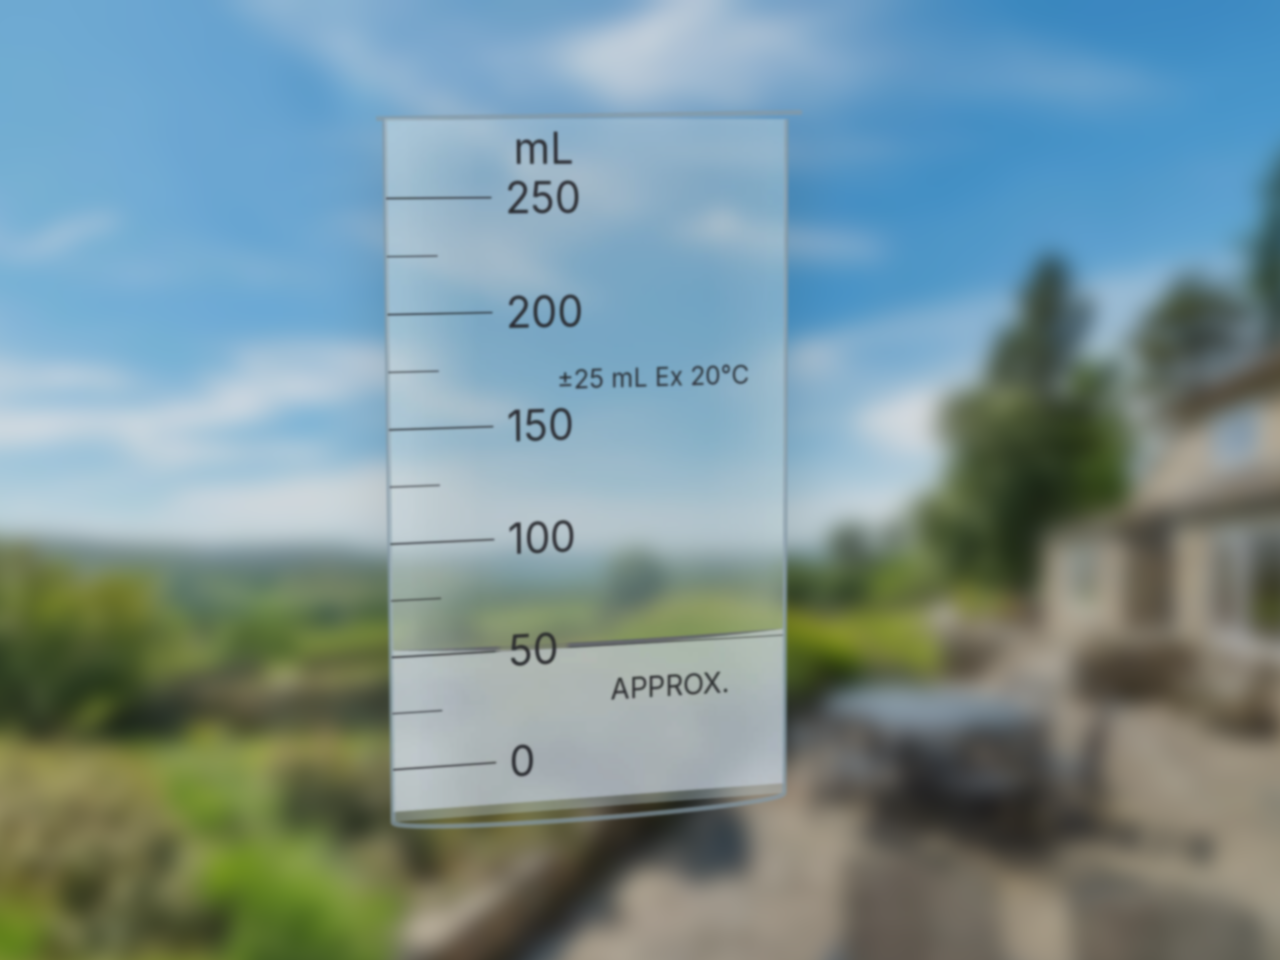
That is value=50 unit=mL
